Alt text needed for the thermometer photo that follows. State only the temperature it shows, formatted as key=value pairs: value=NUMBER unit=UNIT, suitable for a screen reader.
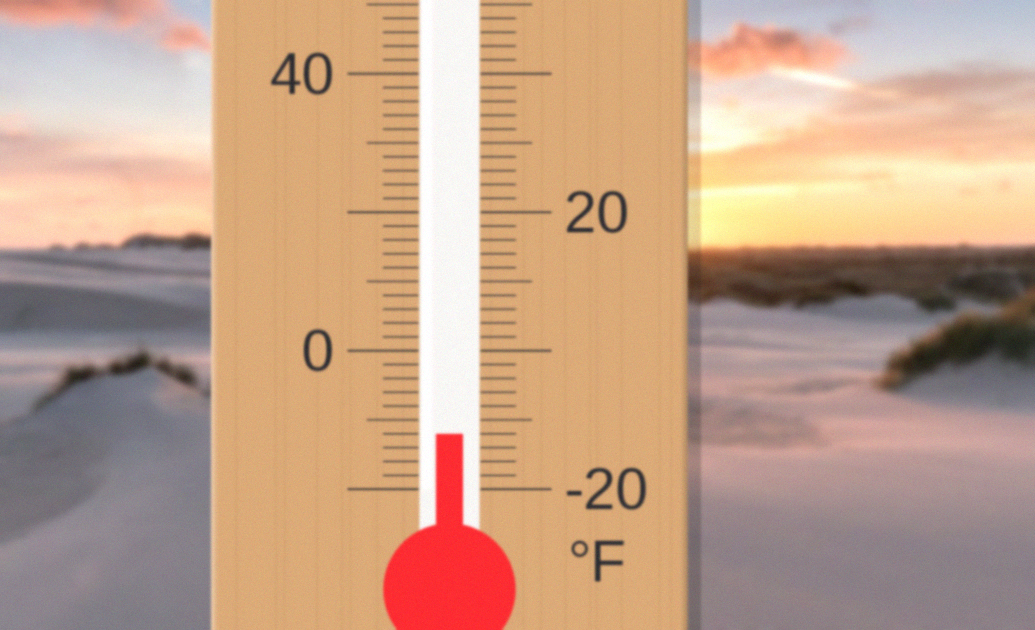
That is value=-12 unit=°F
